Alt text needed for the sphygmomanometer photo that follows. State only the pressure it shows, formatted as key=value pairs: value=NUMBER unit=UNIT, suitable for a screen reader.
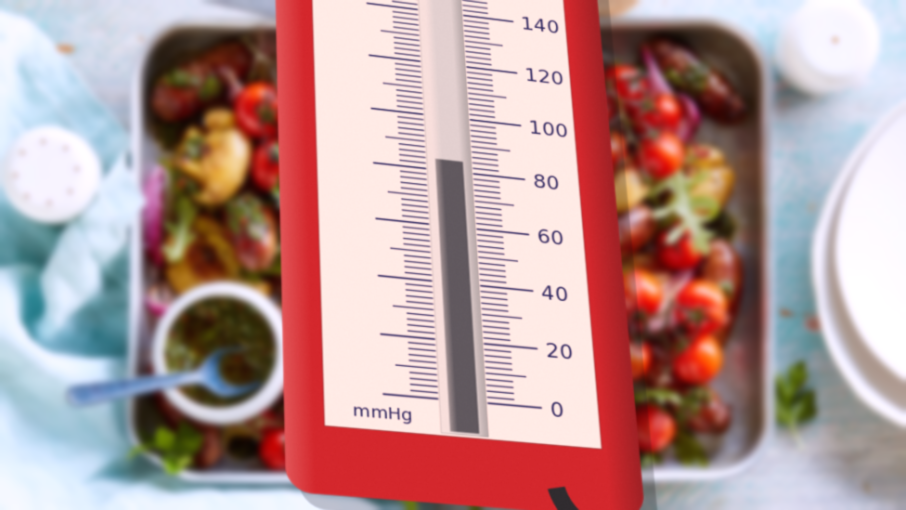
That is value=84 unit=mmHg
